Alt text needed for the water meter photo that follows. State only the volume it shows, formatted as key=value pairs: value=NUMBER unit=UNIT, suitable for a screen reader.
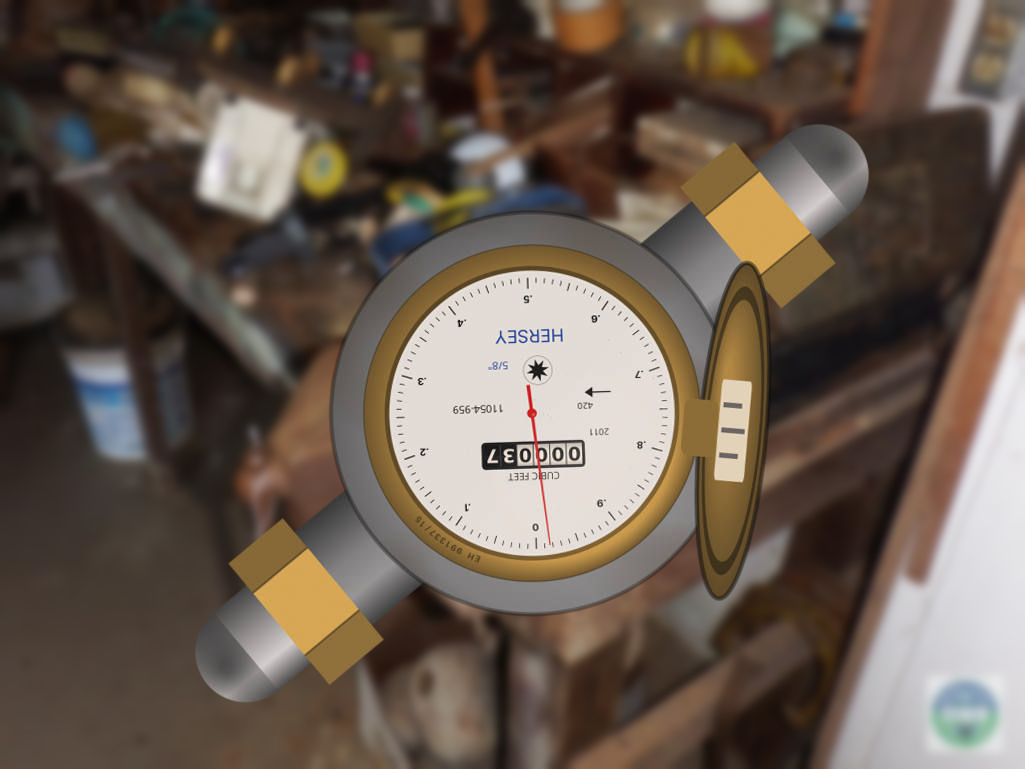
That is value=36.98 unit=ft³
